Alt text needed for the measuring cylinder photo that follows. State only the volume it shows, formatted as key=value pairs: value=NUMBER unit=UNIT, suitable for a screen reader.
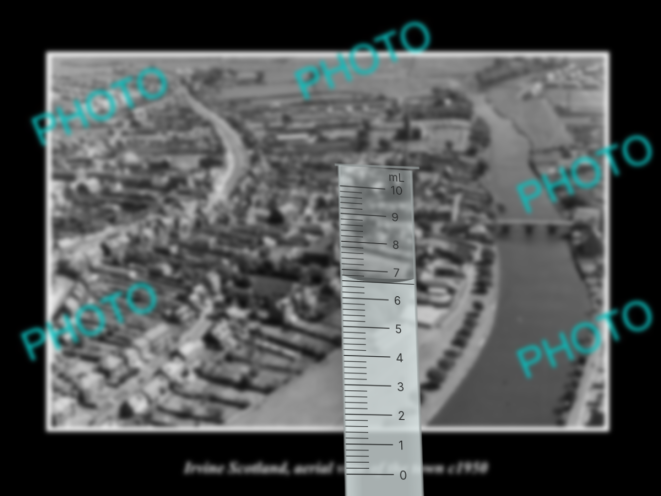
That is value=6.6 unit=mL
